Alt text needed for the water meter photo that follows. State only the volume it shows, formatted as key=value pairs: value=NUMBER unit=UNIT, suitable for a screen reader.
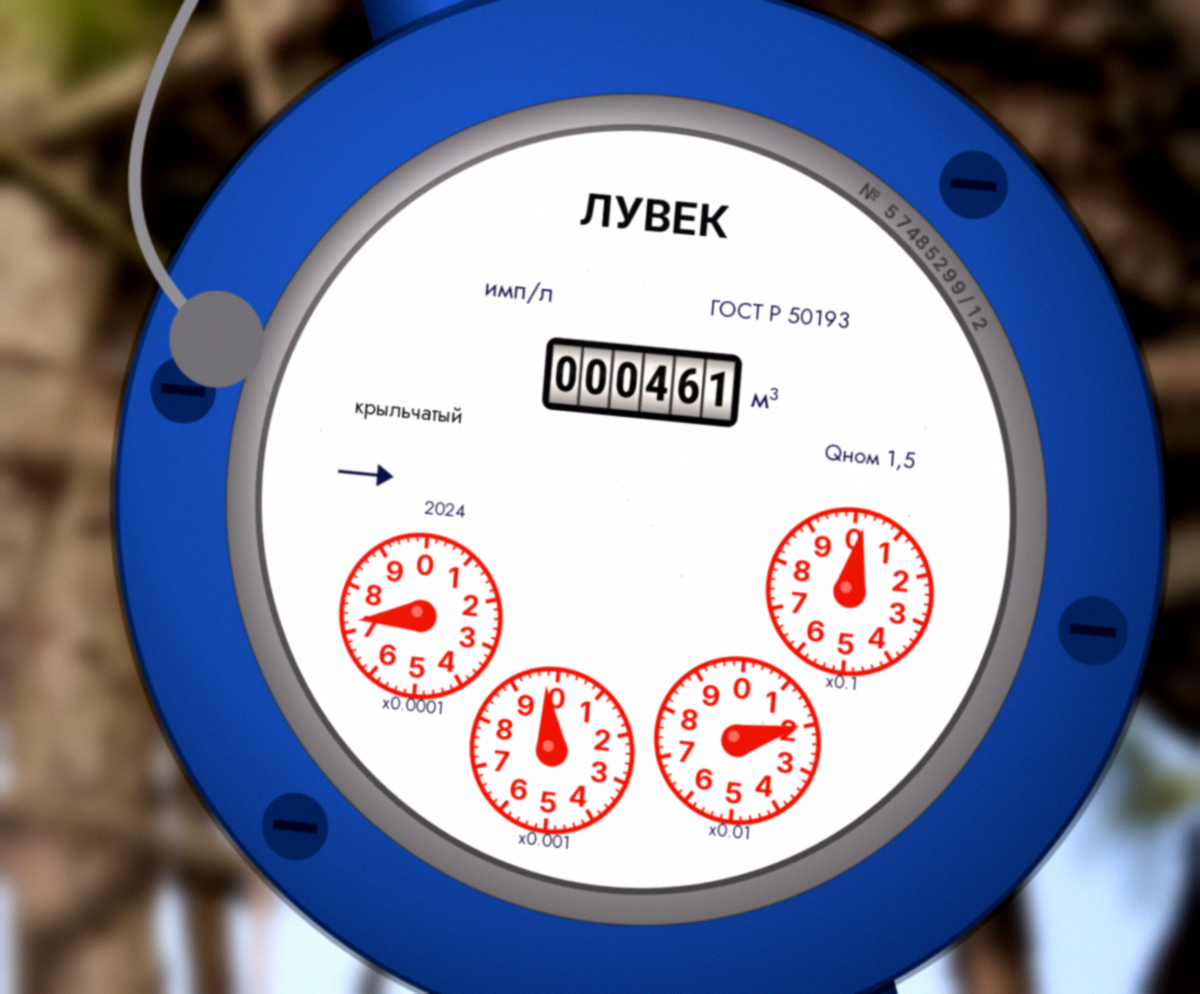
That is value=461.0197 unit=m³
